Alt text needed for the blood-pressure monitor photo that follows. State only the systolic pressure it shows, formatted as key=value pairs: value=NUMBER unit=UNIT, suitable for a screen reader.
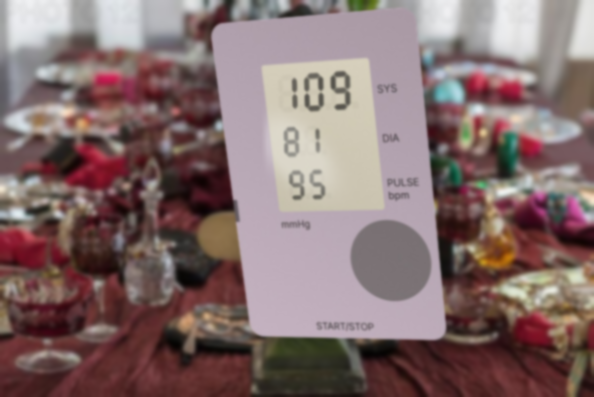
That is value=109 unit=mmHg
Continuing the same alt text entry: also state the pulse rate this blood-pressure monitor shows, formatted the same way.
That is value=95 unit=bpm
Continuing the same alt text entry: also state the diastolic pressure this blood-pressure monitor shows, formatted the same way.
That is value=81 unit=mmHg
